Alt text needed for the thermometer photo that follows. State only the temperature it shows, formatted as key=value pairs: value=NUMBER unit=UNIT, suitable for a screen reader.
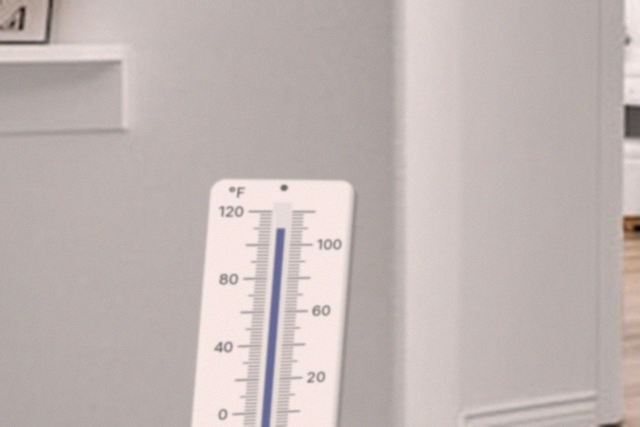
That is value=110 unit=°F
